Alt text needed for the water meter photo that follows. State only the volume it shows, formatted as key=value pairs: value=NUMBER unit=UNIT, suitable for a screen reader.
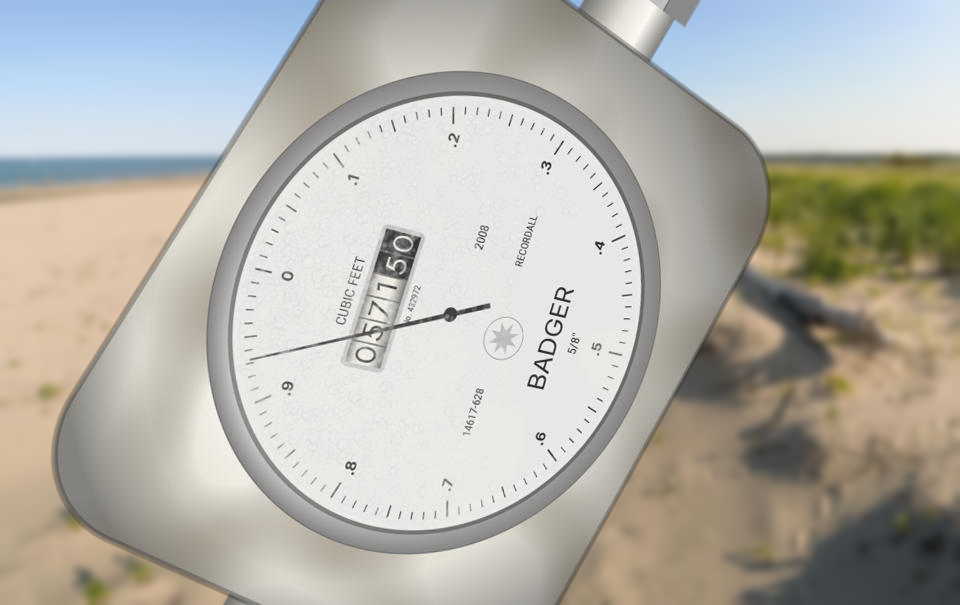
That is value=57149.93 unit=ft³
